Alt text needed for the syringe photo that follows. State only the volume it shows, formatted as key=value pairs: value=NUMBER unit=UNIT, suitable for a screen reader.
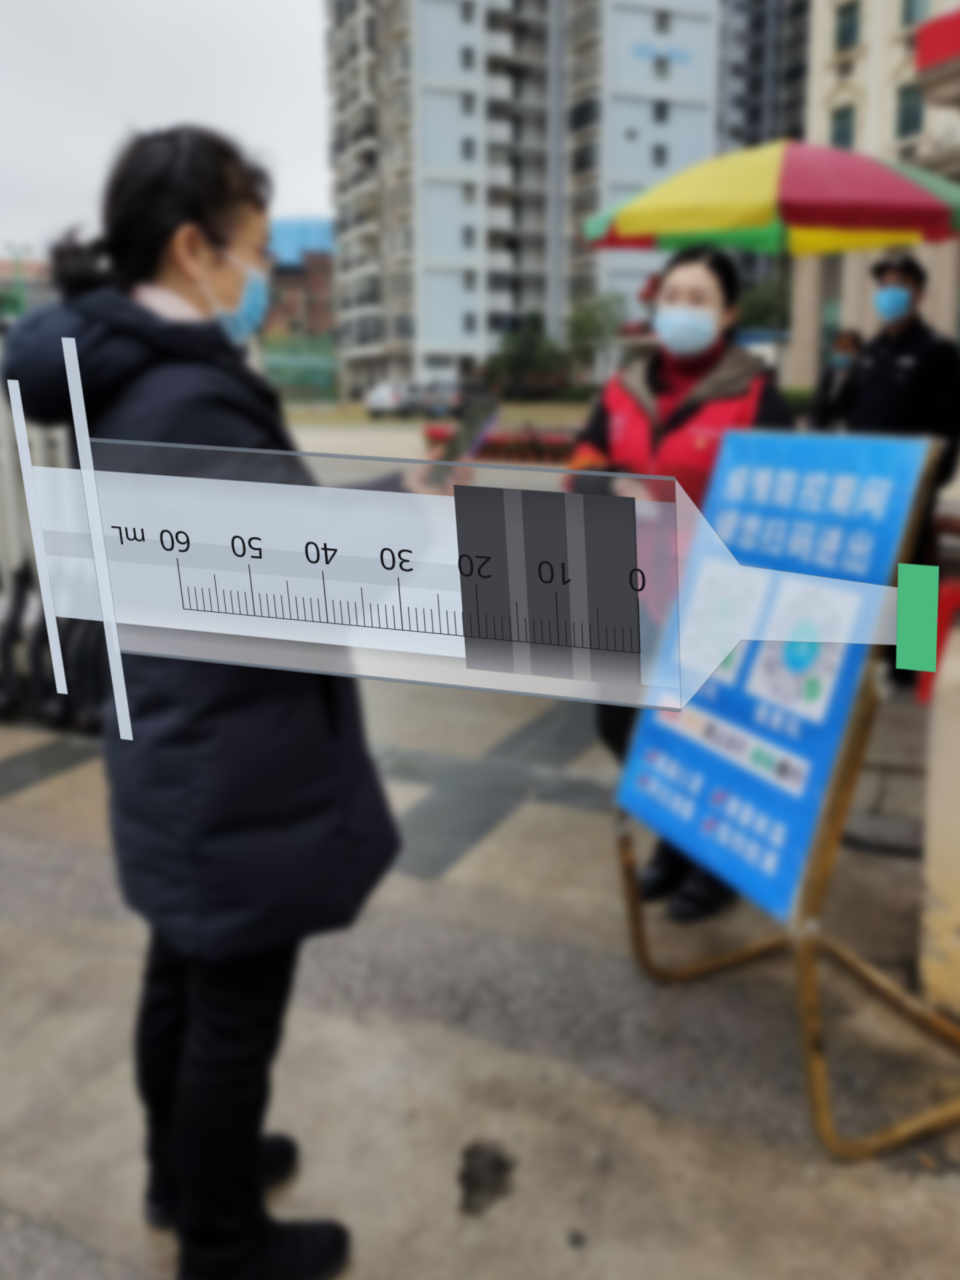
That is value=0 unit=mL
